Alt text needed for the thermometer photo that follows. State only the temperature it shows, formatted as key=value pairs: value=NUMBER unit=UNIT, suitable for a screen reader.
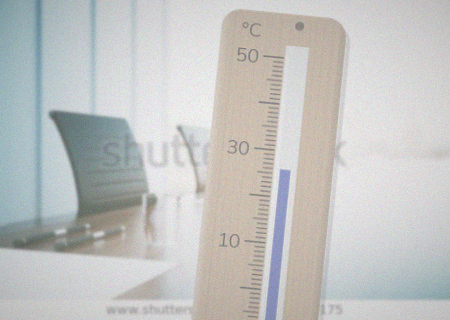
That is value=26 unit=°C
